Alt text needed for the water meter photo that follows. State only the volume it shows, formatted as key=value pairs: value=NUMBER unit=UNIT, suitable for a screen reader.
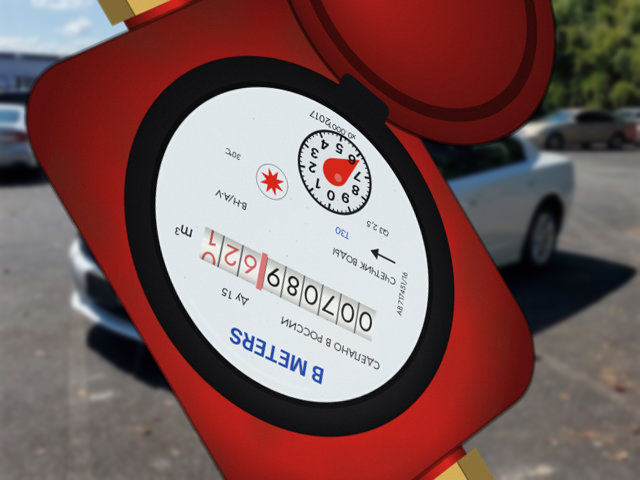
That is value=7089.6206 unit=m³
